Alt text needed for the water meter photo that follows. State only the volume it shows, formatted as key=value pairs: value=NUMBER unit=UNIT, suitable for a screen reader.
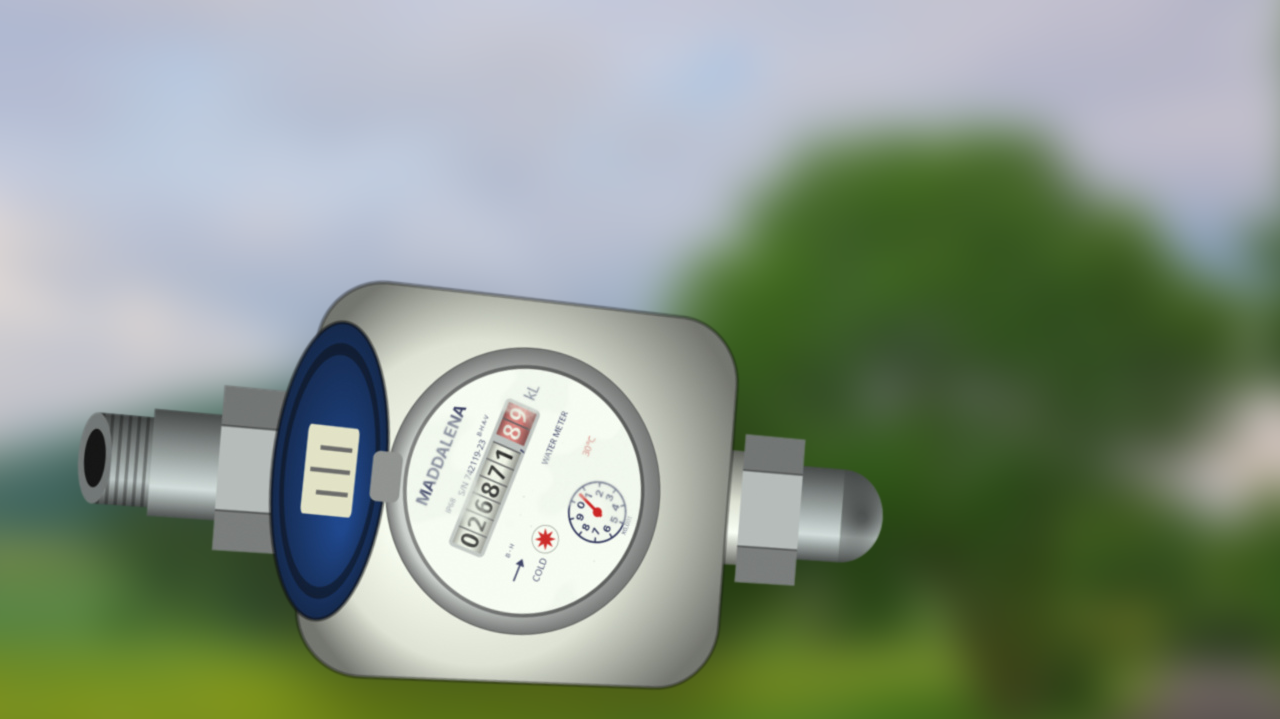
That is value=26871.890 unit=kL
